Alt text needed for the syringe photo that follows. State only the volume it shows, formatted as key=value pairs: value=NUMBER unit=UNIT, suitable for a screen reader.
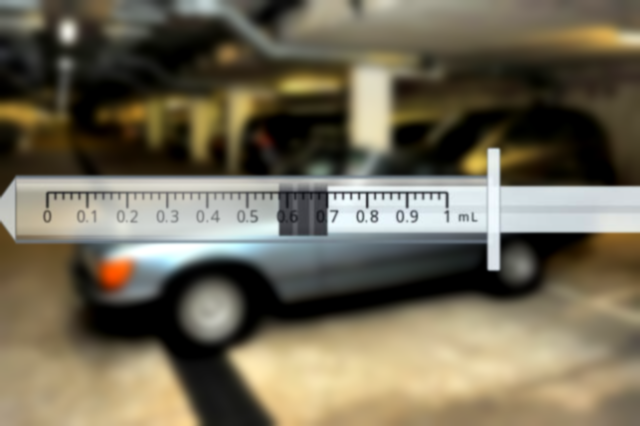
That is value=0.58 unit=mL
